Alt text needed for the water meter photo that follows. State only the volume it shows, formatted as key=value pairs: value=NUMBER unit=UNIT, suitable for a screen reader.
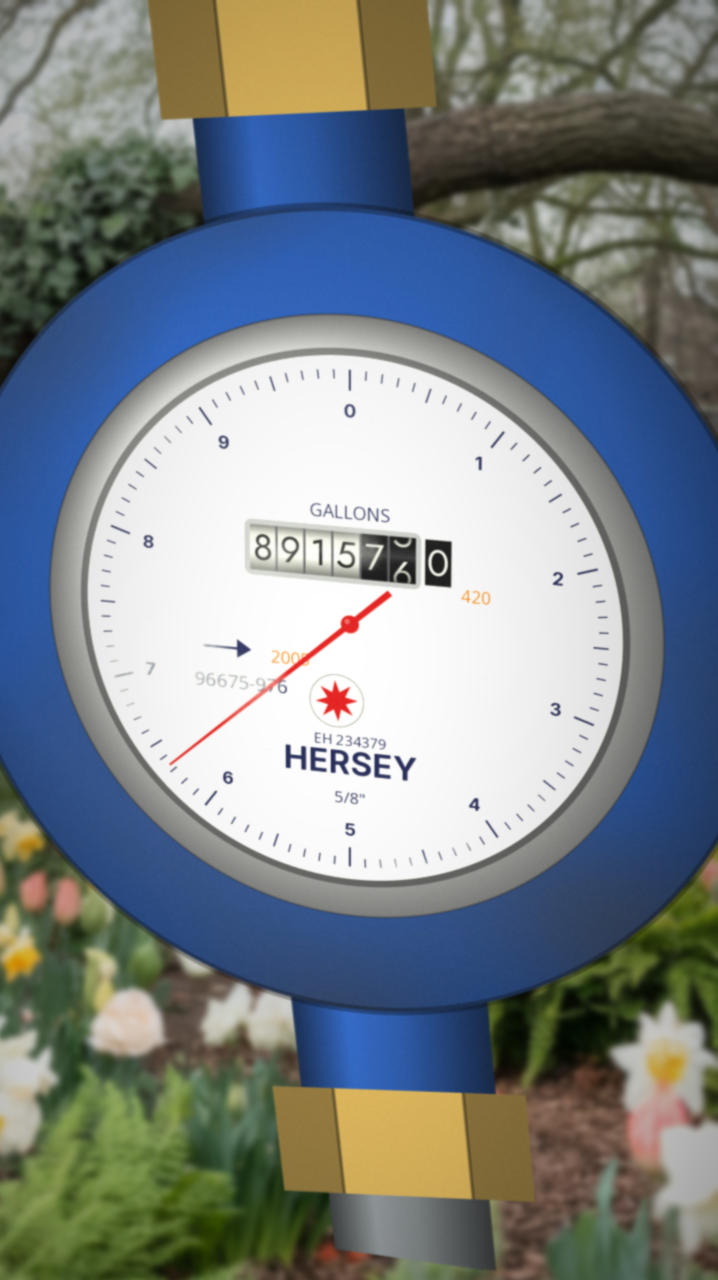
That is value=8915756.3 unit=gal
